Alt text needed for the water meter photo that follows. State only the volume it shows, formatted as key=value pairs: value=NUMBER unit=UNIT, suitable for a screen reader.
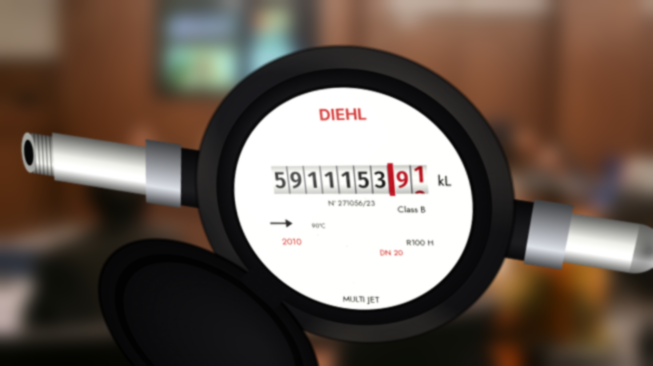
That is value=5911153.91 unit=kL
